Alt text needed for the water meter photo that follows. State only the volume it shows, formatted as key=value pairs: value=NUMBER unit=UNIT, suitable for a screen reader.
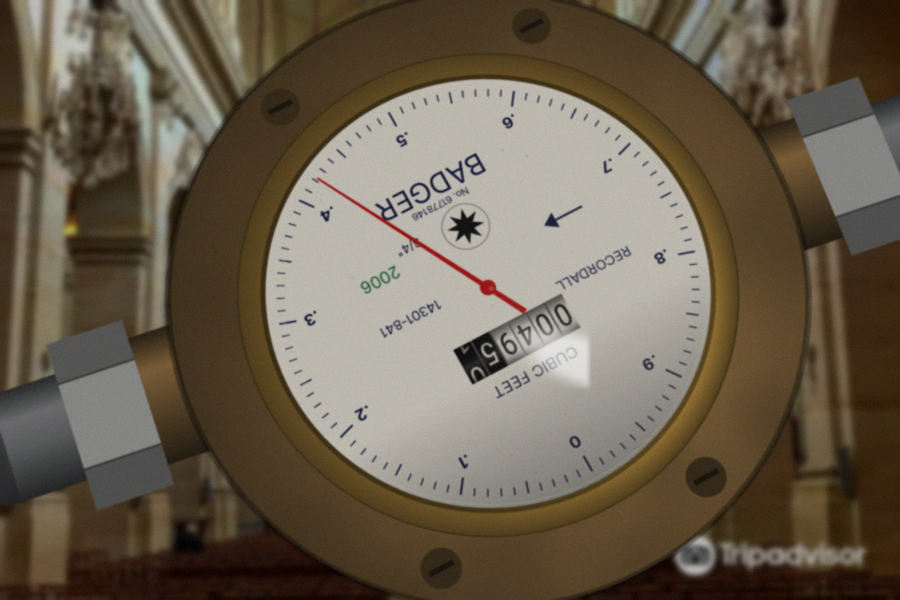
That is value=4950.42 unit=ft³
